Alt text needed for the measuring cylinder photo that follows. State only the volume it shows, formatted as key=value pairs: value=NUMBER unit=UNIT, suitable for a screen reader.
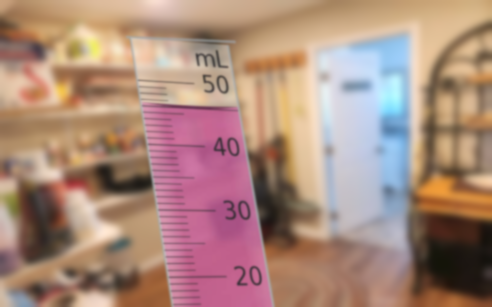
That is value=46 unit=mL
